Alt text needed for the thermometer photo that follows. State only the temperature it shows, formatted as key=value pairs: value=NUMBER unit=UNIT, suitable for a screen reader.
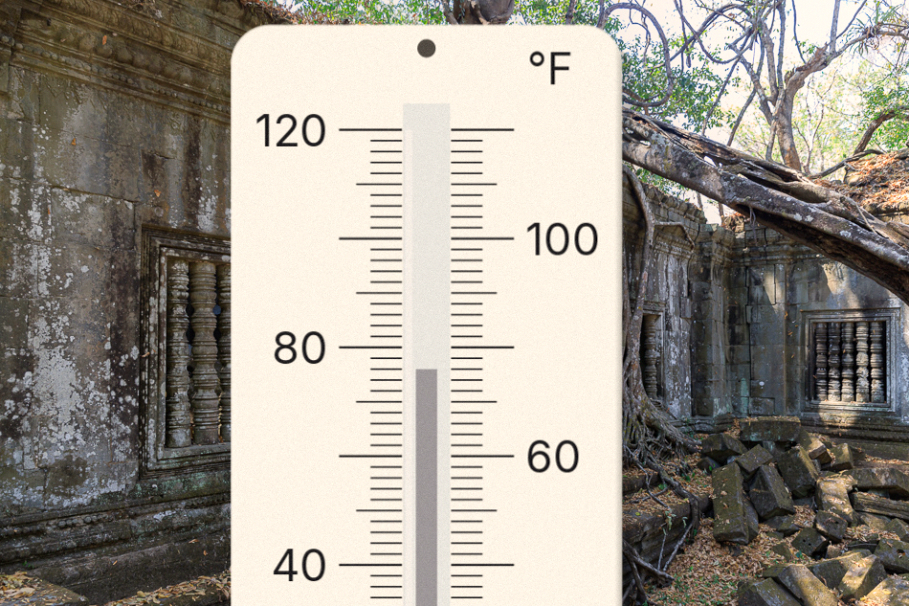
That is value=76 unit=°F
